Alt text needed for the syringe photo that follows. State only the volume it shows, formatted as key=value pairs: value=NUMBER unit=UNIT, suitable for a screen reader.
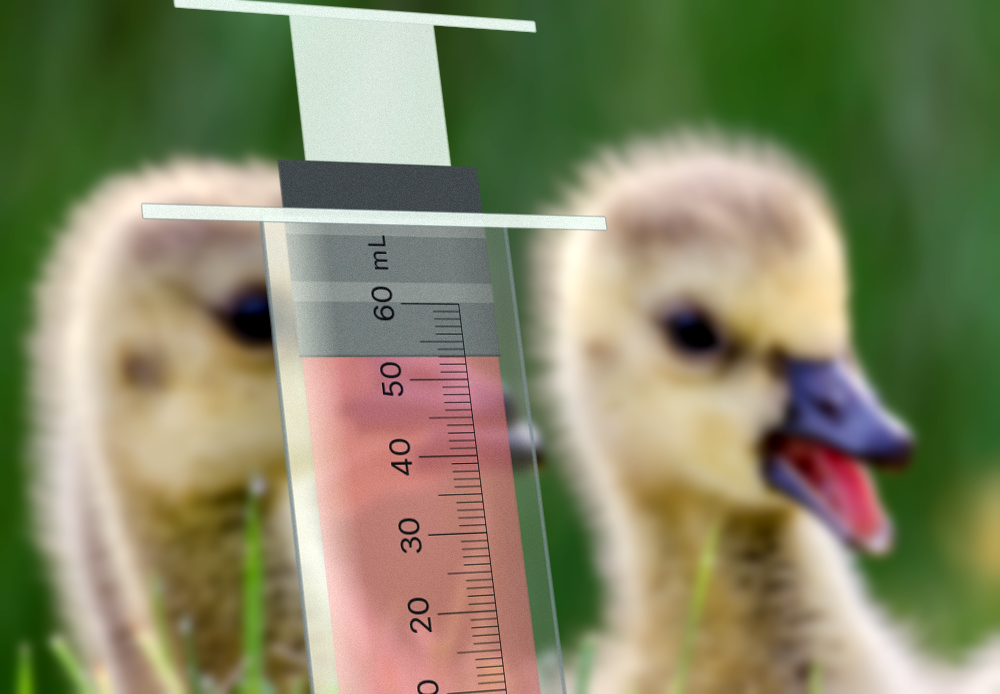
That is value=53 unit=mL
